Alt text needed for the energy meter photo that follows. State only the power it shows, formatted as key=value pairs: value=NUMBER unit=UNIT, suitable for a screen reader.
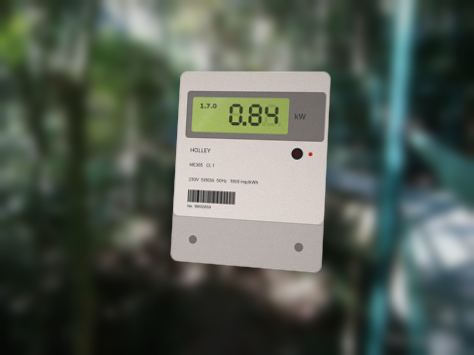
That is value=0.84 unit=kW
